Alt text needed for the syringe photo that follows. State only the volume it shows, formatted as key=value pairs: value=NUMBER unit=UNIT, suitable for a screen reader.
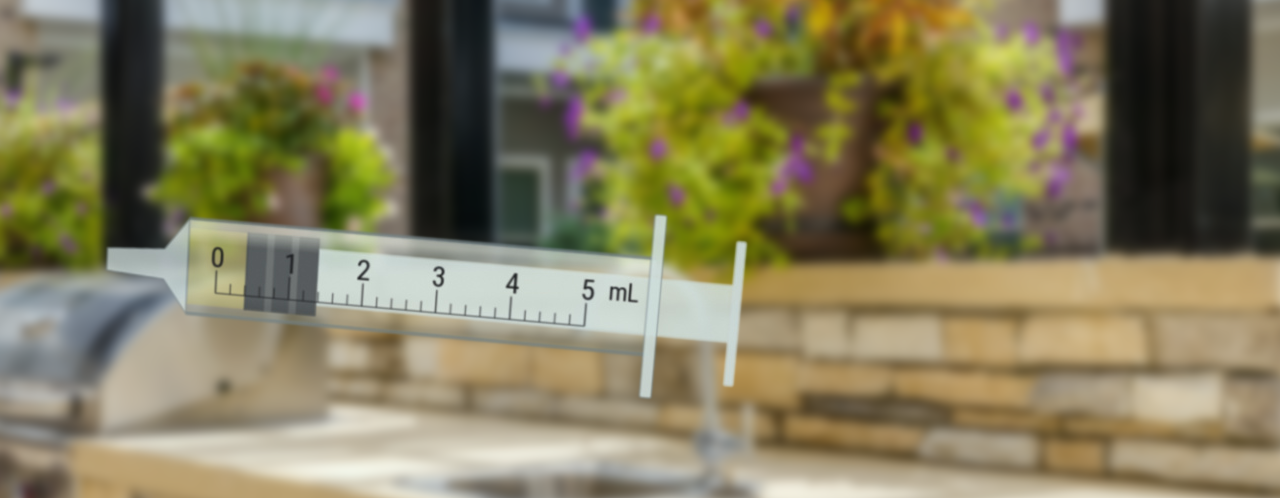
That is value=0.4 unit=mL
